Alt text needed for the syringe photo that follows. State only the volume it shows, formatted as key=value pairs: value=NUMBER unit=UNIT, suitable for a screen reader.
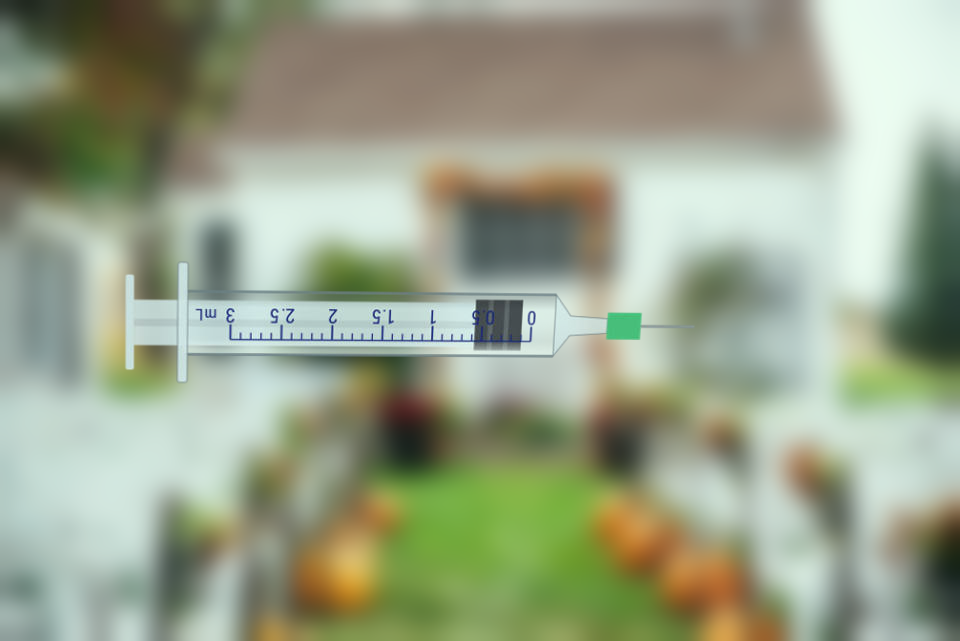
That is value=0.1 unit=mL
